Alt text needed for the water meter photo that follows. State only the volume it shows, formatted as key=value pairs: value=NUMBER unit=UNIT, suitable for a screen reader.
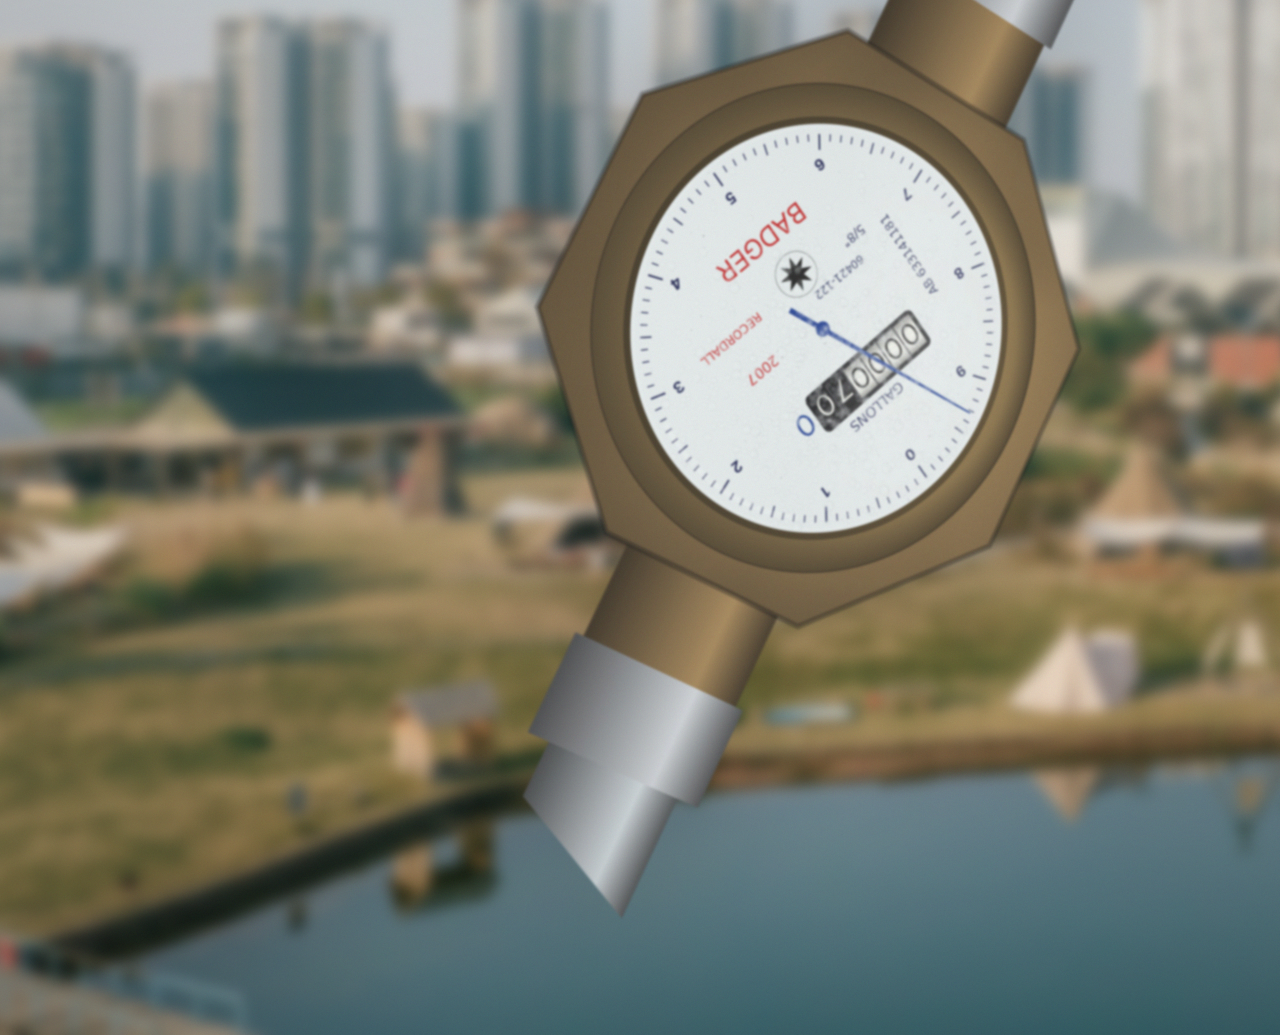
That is value=699.3 unit=gal
